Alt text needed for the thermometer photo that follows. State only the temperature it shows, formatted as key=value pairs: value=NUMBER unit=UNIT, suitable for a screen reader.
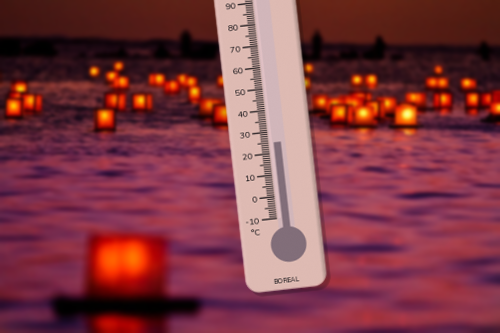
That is value=25 unit=°C
